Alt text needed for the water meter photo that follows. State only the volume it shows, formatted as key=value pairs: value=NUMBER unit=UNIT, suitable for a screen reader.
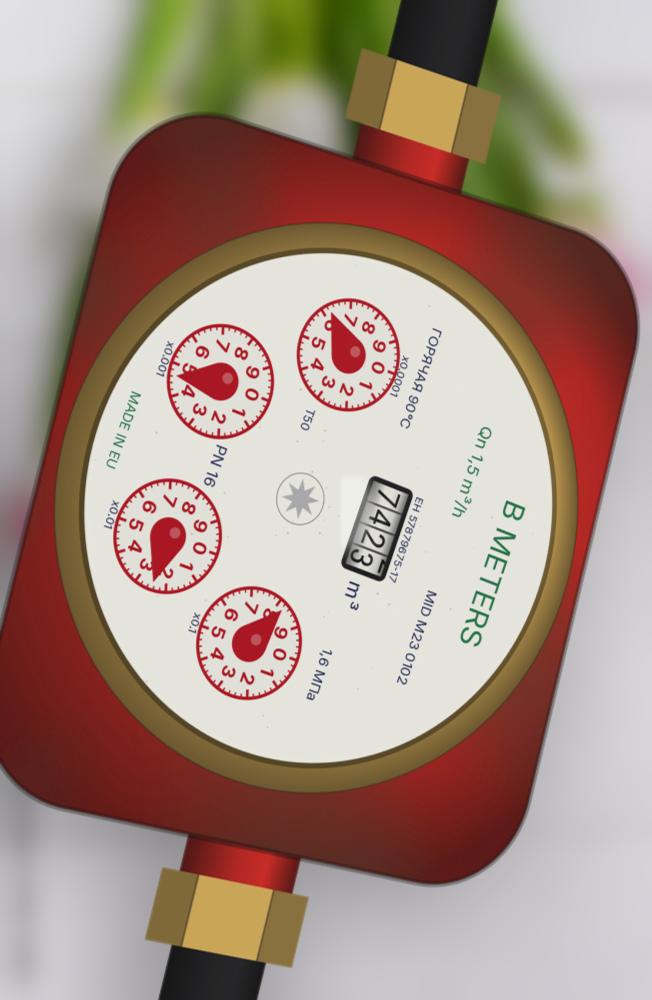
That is value=7422.8246 unit=m³
